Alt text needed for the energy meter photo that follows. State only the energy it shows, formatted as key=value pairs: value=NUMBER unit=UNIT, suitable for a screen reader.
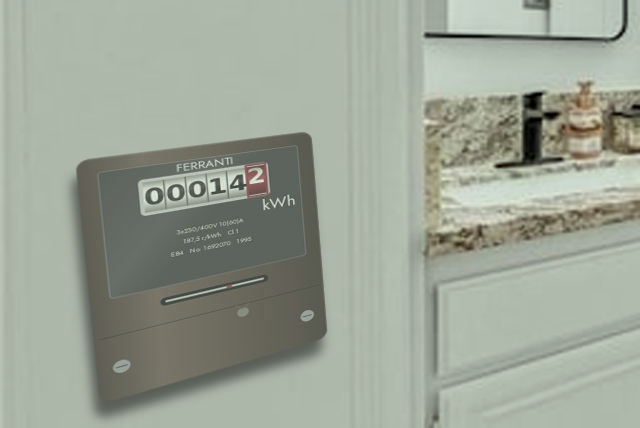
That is value=14.2 unit=kWh
